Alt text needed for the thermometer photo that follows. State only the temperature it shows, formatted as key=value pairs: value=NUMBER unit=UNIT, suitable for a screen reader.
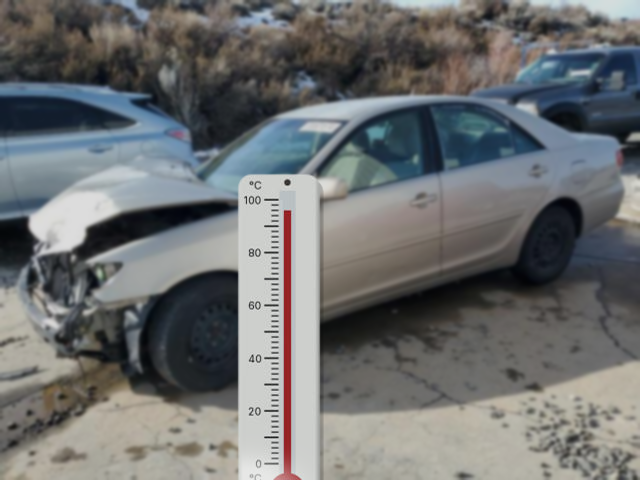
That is value=96 unit=°C
